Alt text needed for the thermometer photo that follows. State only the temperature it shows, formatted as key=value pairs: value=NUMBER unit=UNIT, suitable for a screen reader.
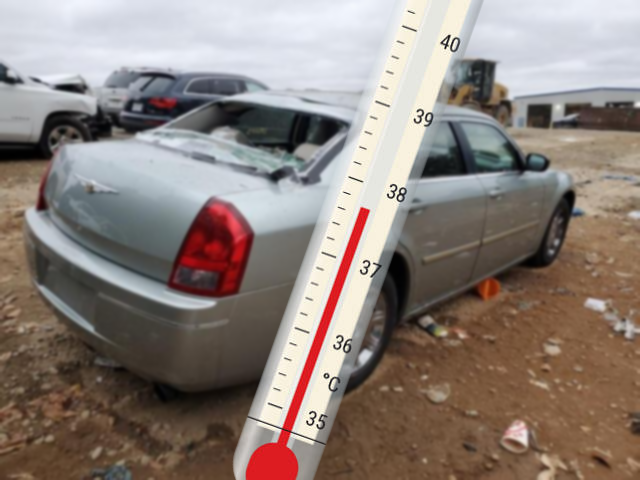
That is value=37.7 unit=°C
